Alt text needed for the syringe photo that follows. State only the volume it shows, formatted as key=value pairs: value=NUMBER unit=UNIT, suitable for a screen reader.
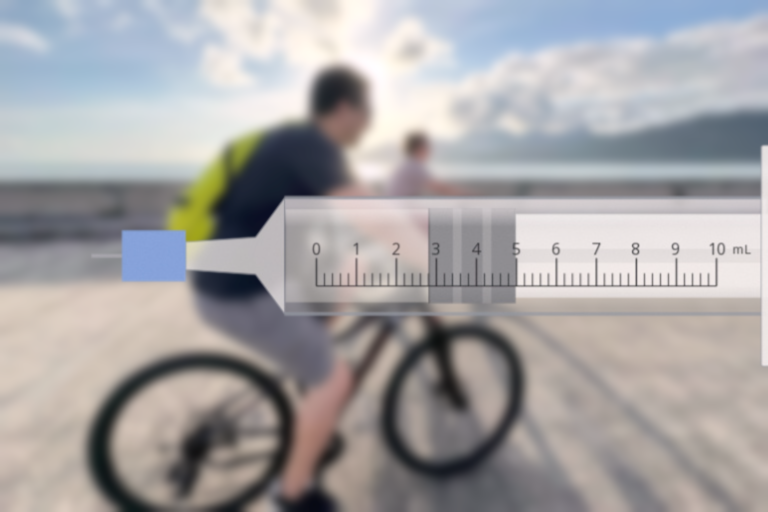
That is value=2.8 unit=mL
